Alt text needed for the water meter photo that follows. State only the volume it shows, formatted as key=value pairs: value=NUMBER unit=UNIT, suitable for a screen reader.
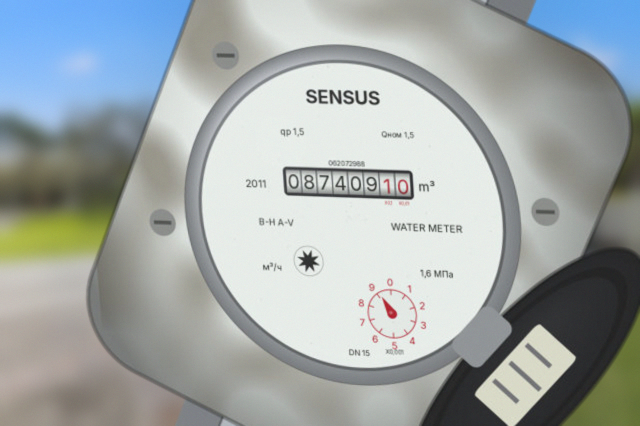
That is value=87409.099 unit=m³
